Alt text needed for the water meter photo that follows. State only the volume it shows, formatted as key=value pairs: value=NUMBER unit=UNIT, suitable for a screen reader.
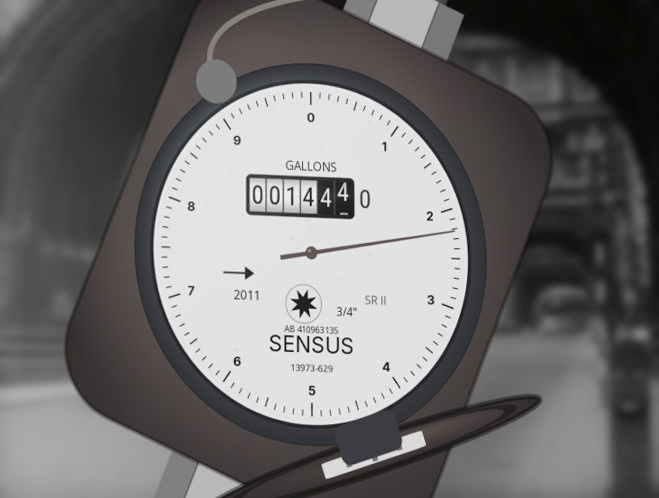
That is value=14442.2 unit=gal
